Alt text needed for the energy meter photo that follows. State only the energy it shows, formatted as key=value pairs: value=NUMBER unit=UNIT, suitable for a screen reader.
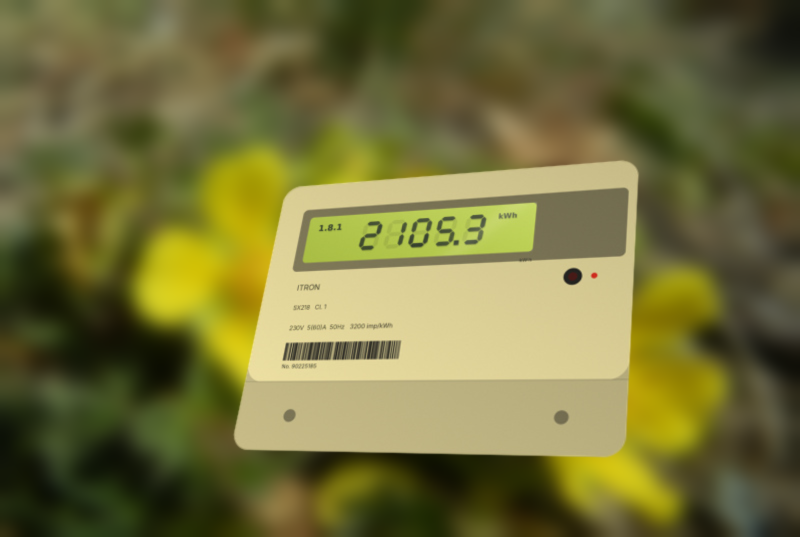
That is value=2105.3 unit=kWh
